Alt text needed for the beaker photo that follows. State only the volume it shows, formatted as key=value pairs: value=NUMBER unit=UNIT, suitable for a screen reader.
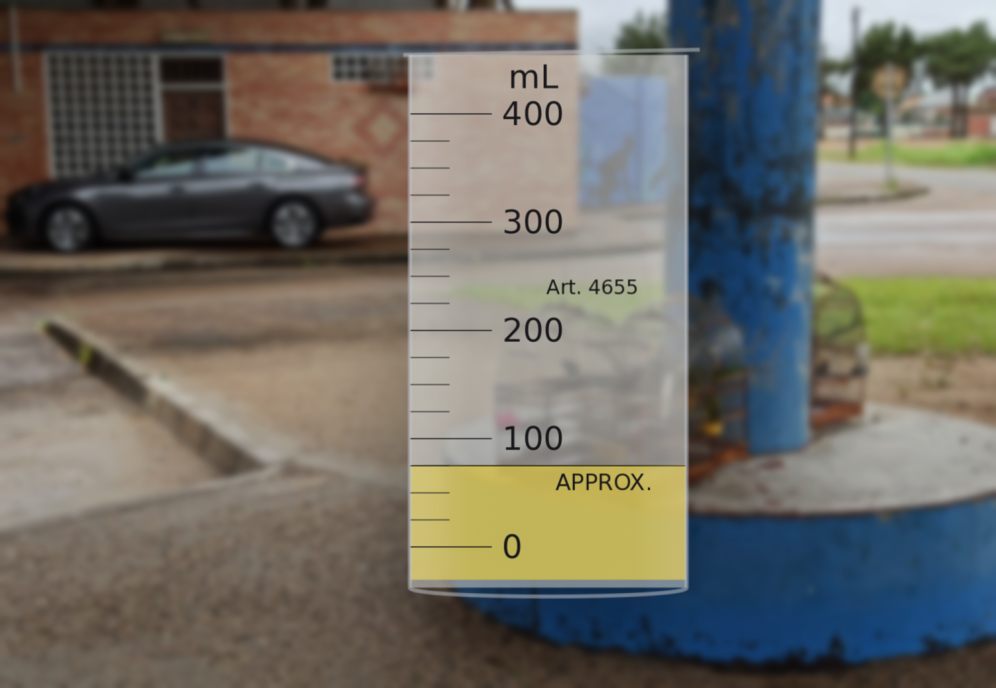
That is value=75 unit=mL
